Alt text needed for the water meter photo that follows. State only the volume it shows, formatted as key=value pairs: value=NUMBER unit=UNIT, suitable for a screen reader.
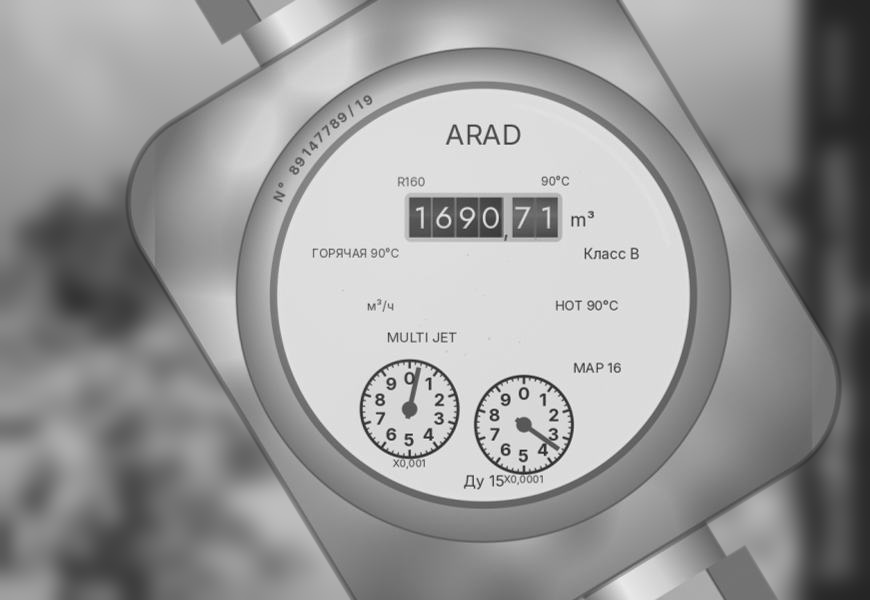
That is value=1690.7103 unit=m³
